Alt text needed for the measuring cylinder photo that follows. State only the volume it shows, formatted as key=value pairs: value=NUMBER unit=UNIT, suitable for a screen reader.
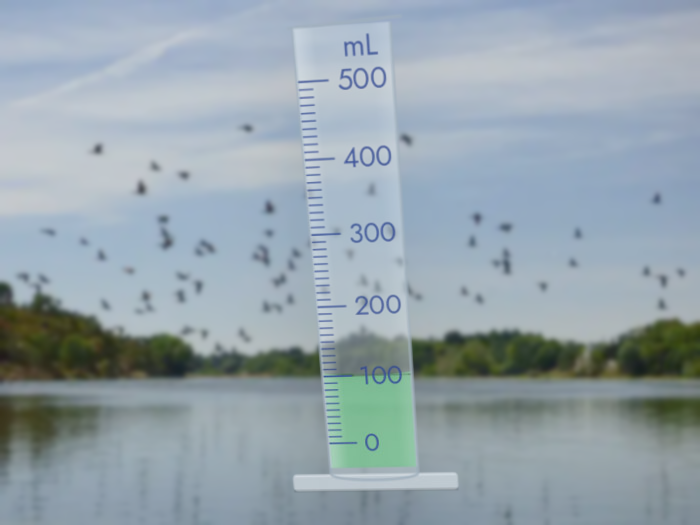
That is value=100 unit=mL
